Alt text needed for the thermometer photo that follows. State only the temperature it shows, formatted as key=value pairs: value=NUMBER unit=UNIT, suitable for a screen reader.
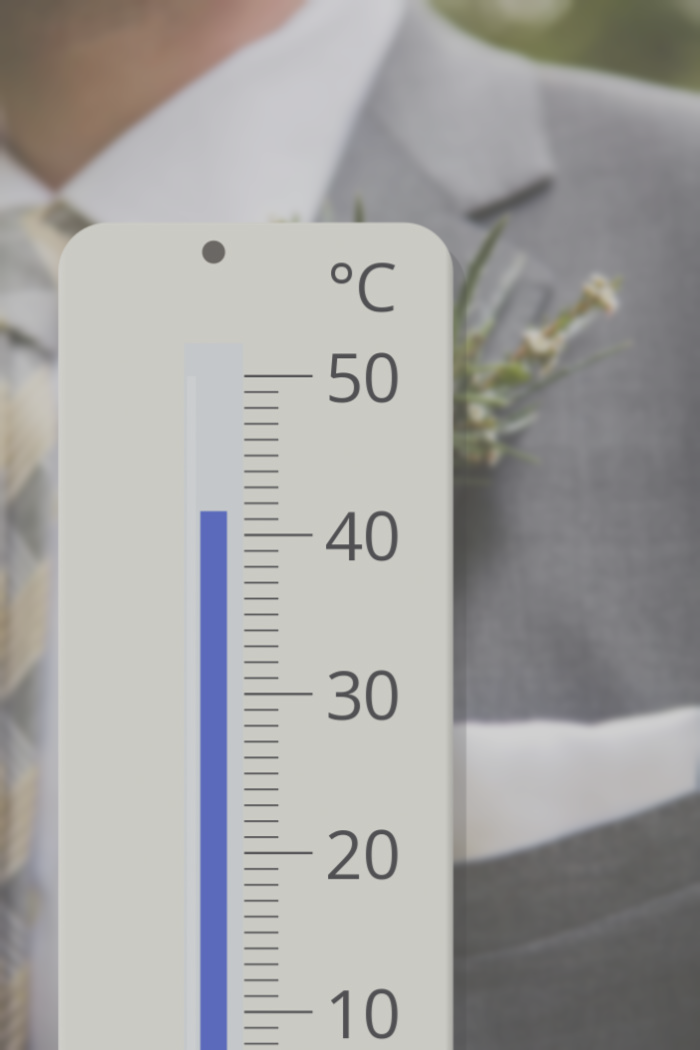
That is value=41.5 unit=°C
